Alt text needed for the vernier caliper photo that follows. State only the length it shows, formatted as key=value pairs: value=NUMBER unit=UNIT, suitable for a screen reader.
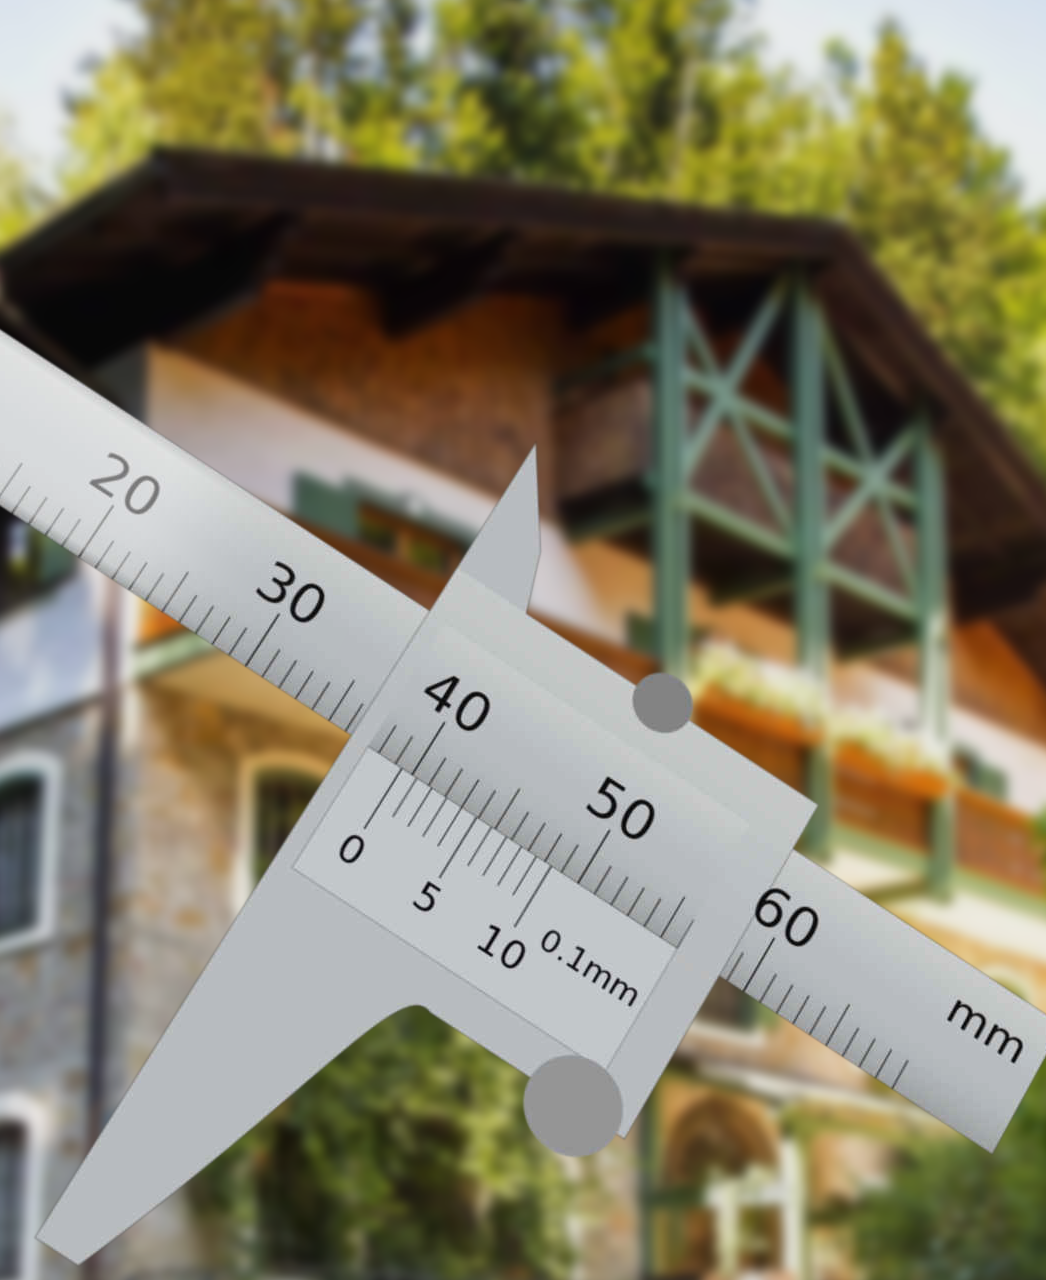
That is value=39.4 unit=mm
